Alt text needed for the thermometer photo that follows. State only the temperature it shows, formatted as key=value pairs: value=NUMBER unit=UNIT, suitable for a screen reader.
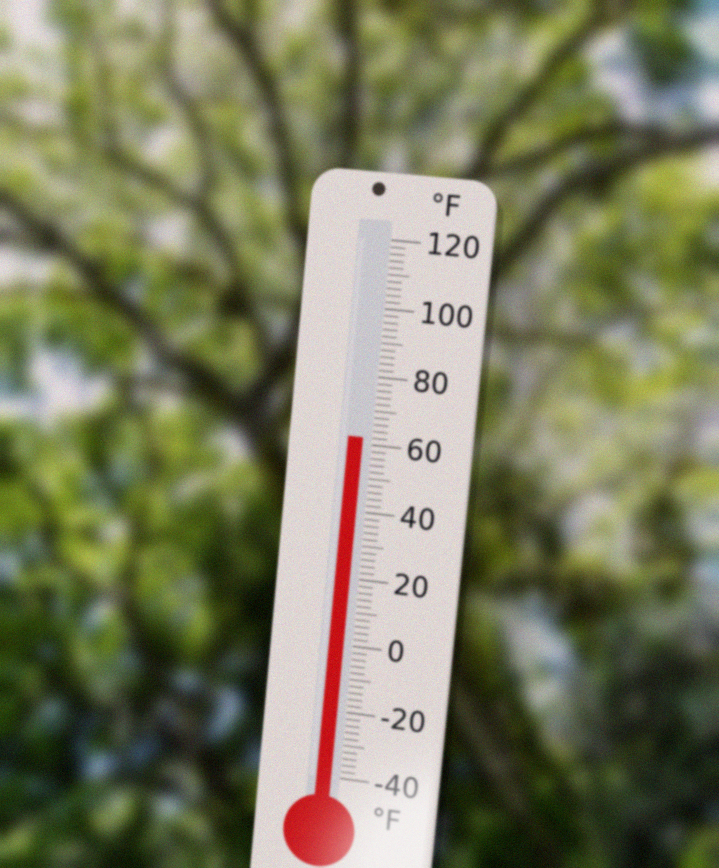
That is value=62 unit=°F
